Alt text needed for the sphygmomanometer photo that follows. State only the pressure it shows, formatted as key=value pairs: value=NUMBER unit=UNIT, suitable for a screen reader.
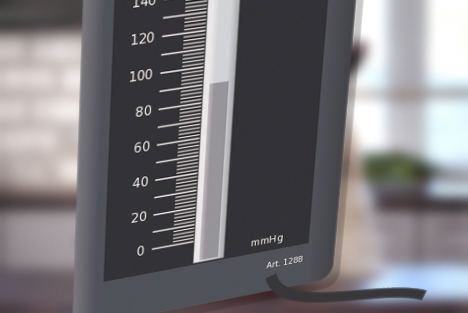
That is value=90 unit=mmHg
